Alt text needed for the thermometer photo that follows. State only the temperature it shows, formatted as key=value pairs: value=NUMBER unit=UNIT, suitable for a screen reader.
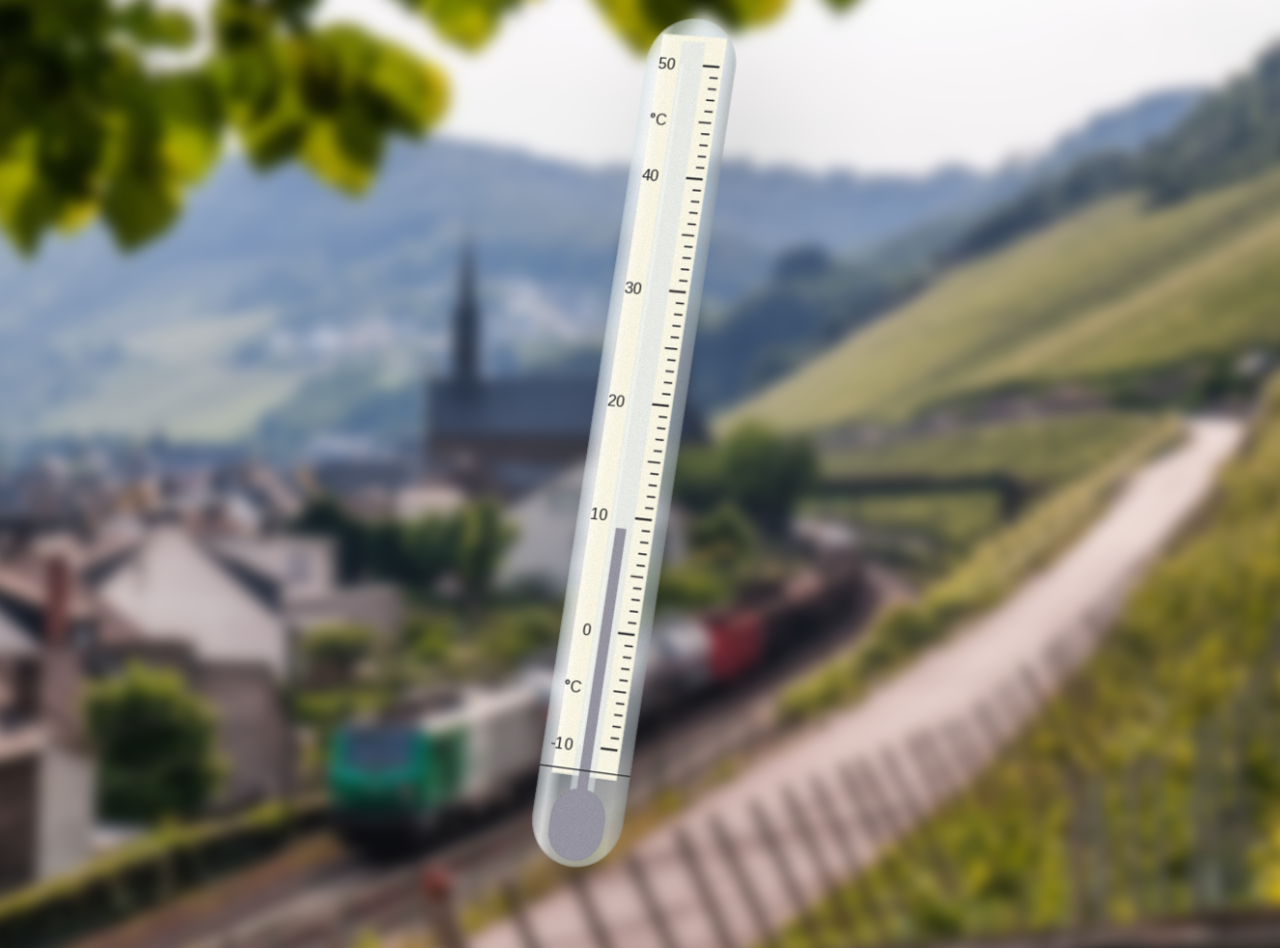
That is value=9 unit=°C
